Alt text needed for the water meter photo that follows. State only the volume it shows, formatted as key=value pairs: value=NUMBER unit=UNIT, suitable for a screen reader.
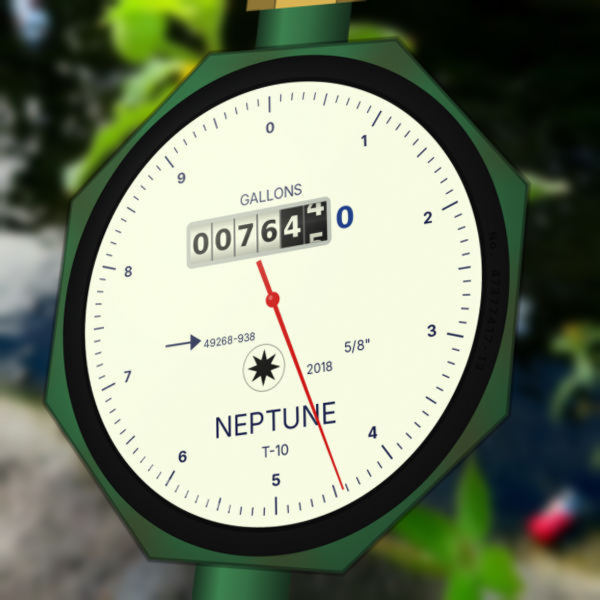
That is value=76444.4 unit=gal
